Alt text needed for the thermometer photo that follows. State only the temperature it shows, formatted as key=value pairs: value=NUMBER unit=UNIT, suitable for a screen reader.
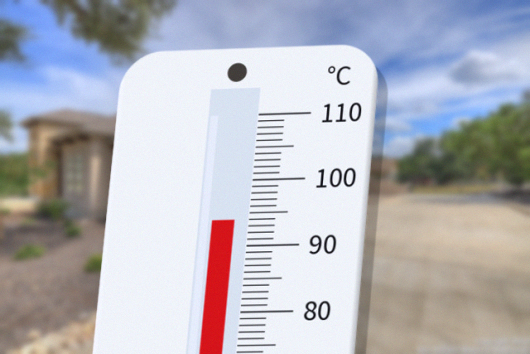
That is value=94 unit=°C
